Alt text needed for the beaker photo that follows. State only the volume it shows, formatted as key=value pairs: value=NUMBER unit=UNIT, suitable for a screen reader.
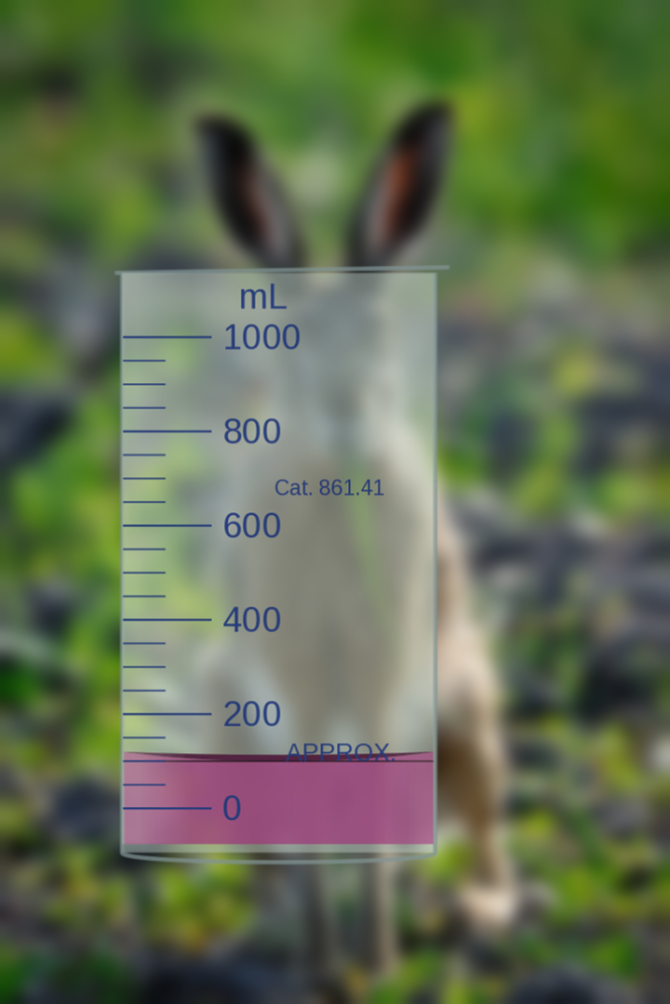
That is value=100 unit=mL
